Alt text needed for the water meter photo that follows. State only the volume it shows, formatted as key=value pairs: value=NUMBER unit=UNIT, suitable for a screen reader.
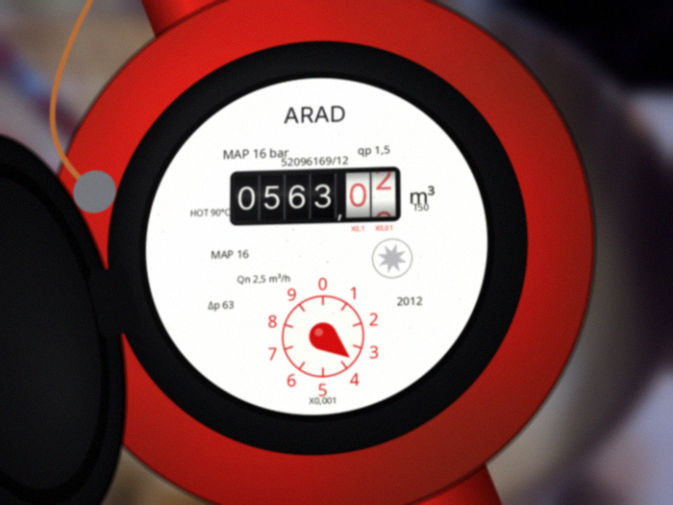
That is value=563.023 unit=m³
